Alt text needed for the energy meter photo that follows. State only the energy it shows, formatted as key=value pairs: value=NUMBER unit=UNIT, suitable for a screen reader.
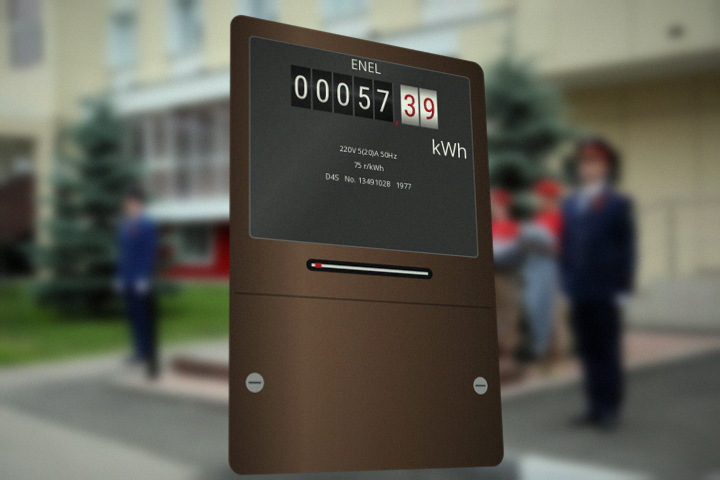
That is value=57.39 unit=kWh
